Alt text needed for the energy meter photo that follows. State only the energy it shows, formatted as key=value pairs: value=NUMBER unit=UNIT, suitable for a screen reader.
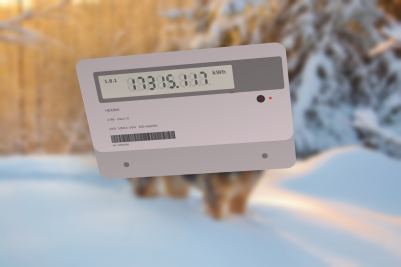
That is value=17315.117 unit=kWh
